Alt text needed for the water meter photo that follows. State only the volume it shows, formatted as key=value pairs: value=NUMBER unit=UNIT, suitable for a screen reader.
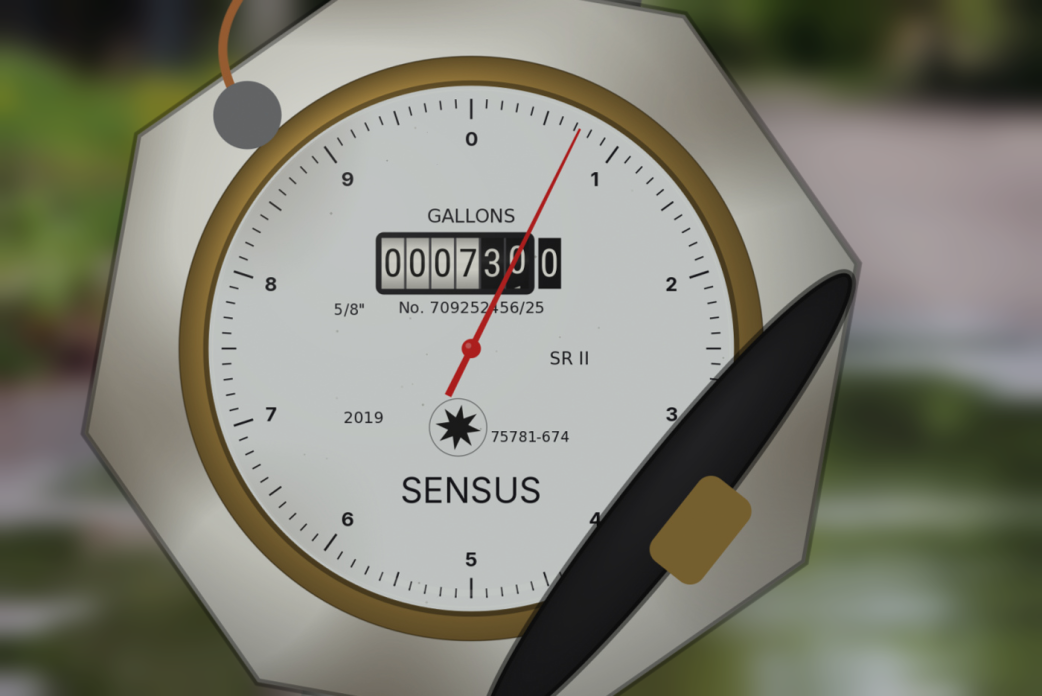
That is value=7300.7 unit=gal
